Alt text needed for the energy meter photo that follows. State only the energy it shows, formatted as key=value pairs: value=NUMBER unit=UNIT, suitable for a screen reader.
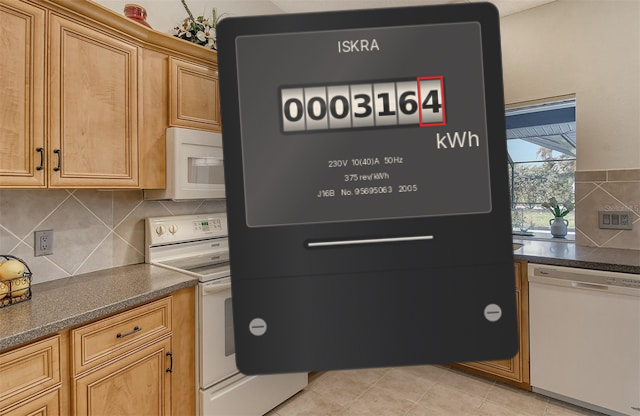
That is value=316.4 unit=kWh
